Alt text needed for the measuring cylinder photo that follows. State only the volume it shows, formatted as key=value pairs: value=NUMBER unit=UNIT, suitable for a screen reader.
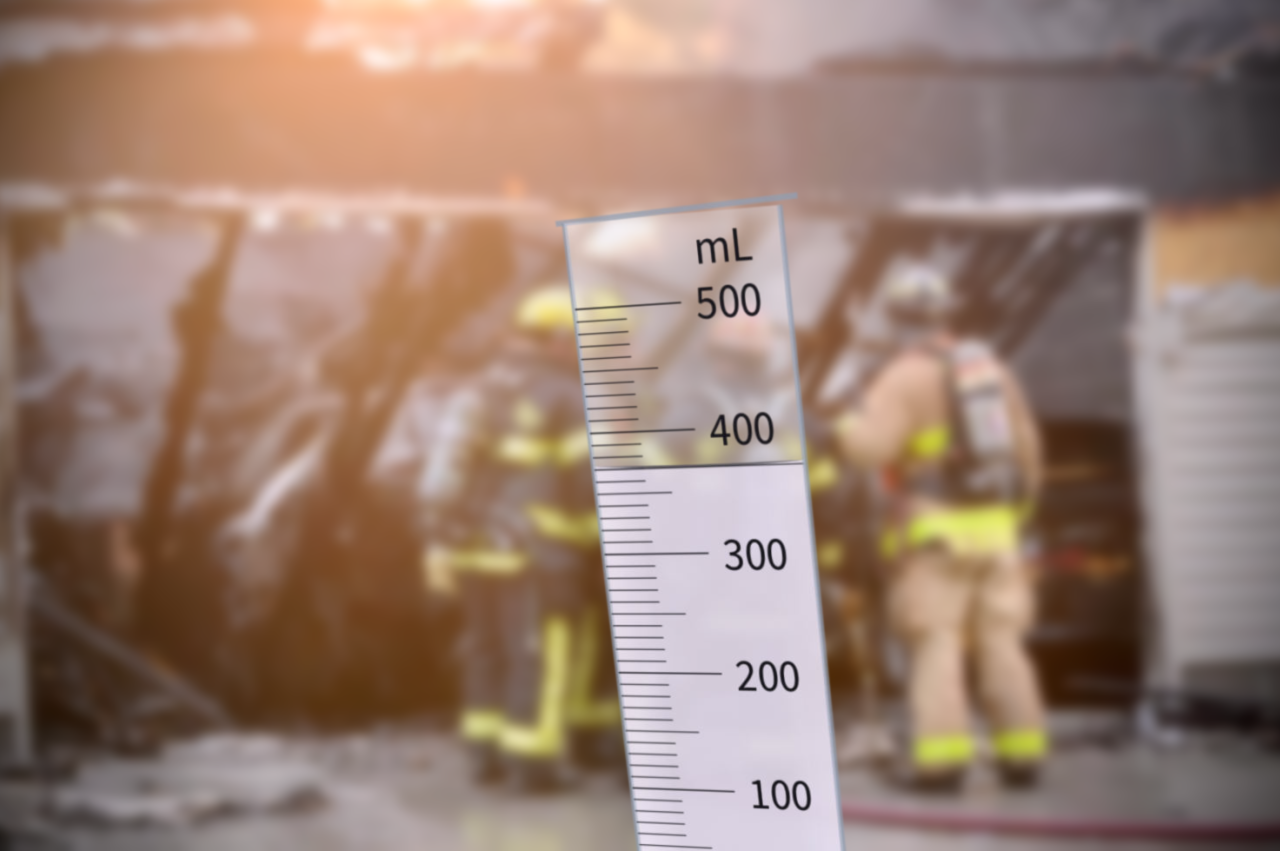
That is value=370 unit=mL
